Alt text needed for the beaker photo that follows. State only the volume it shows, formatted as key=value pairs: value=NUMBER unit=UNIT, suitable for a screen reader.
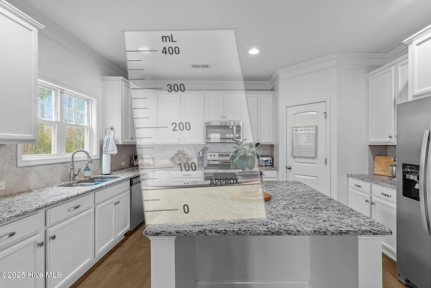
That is value=50 unit=mL
